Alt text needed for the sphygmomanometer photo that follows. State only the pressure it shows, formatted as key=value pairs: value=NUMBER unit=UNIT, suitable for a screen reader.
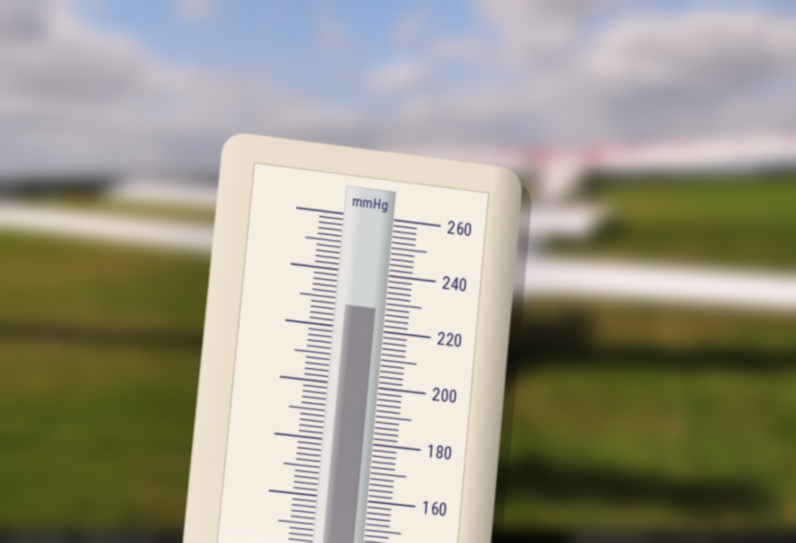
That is value=228 unit=mmHg
